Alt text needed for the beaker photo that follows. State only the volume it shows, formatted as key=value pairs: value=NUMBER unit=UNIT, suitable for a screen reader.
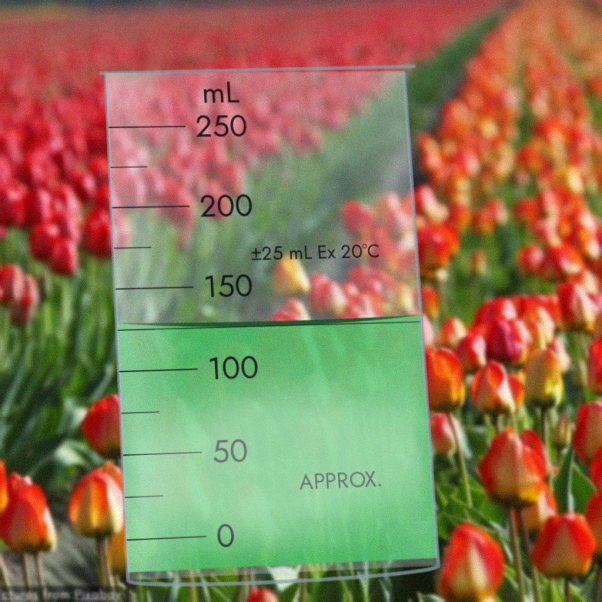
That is value=125 unit=mL
